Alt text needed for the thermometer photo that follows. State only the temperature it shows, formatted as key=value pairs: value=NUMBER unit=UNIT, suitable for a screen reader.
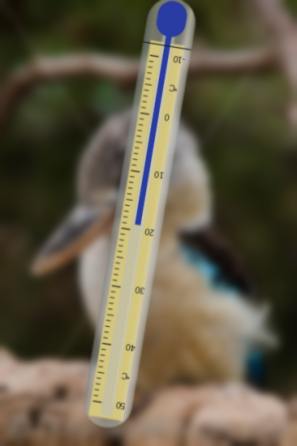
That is value=19 unit=°C
